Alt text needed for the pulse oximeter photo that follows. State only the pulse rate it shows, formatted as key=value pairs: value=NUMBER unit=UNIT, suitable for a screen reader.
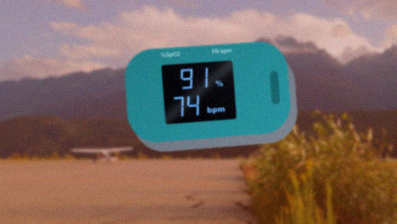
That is value=74 unit=bpm
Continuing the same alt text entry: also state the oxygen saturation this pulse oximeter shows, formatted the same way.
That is value=91 unit=%
